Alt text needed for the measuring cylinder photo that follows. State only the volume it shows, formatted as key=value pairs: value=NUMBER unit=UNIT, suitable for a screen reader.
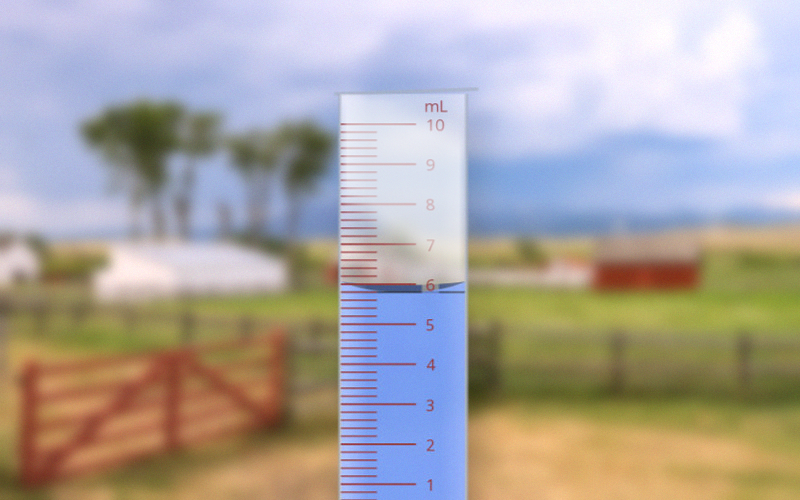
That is value=5.8 unit=mL
